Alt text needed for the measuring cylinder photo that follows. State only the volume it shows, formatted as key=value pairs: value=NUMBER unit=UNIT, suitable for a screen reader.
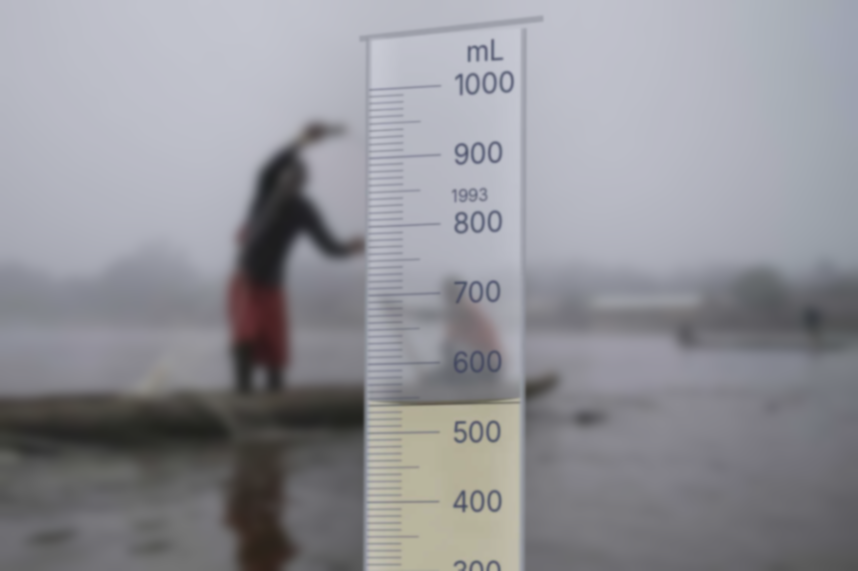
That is value=540 unit=mL
